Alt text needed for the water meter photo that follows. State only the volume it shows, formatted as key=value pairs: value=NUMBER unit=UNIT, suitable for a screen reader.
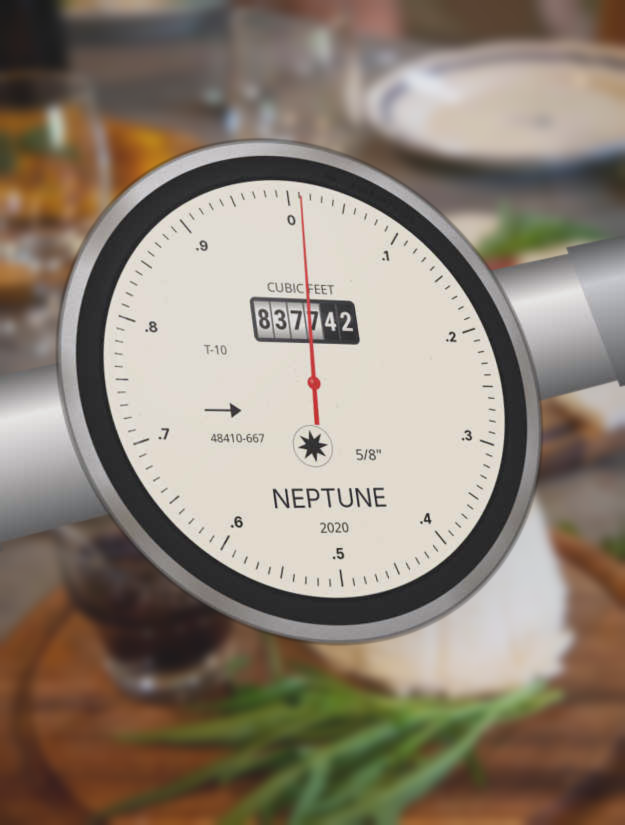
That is value=837742.01 unit=ft³
